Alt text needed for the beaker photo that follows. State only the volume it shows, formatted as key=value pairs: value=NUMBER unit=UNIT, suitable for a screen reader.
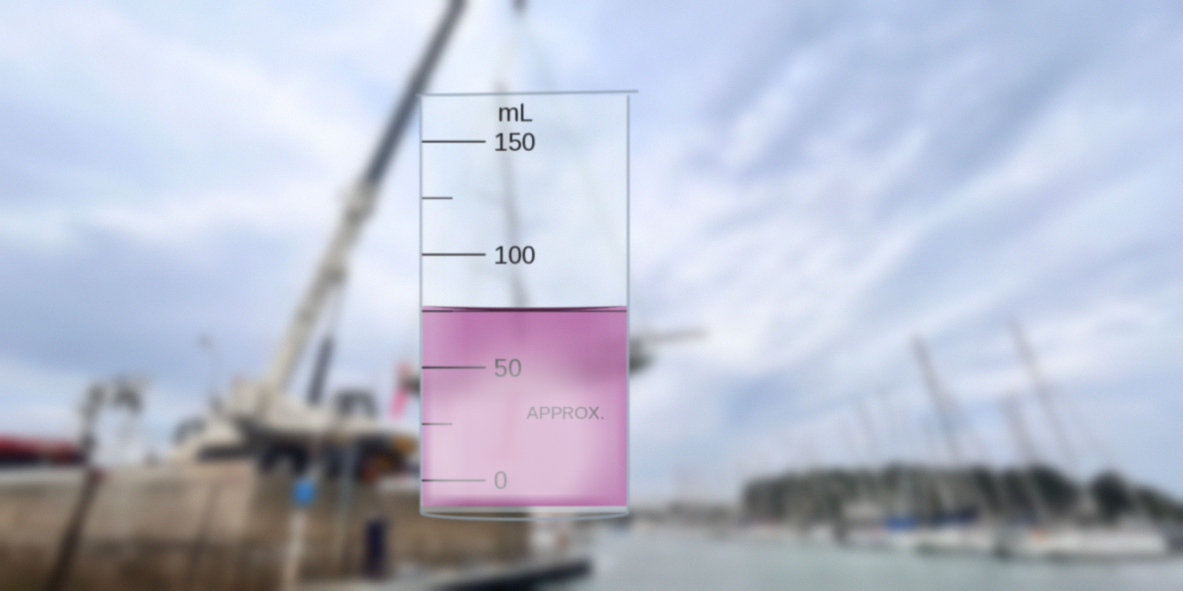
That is value=75 unit=mL
